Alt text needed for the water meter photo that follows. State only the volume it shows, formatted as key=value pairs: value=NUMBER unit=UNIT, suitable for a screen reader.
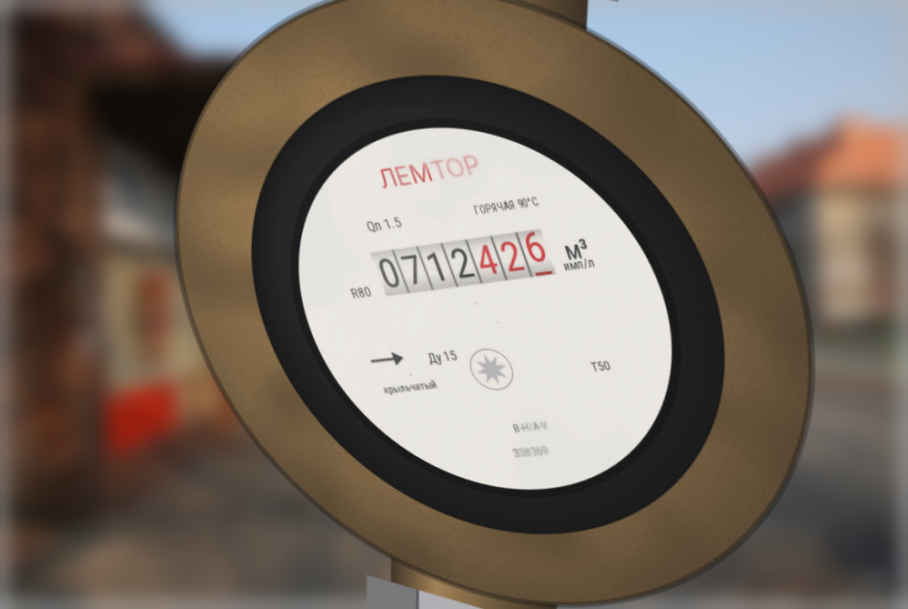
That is value=712.426 unit=m³
